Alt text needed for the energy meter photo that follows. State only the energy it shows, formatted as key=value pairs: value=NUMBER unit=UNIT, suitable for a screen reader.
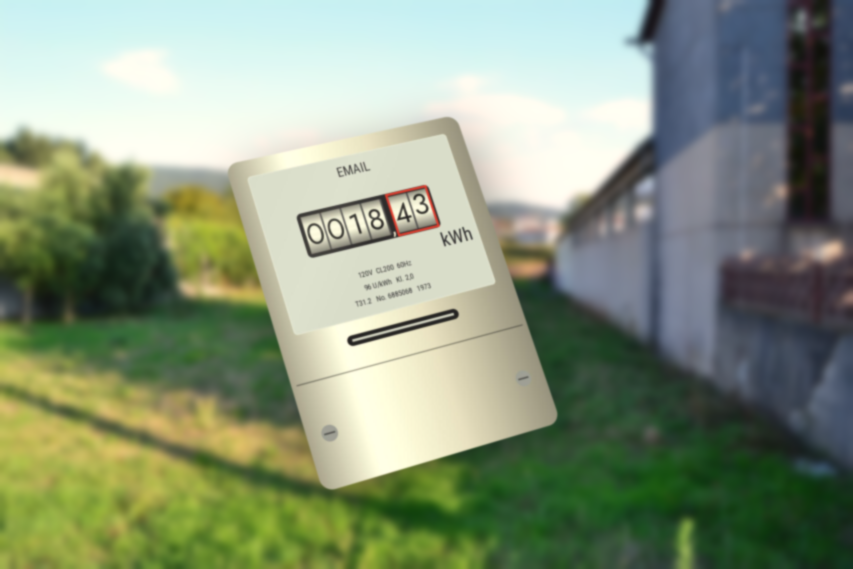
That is value=18.43 unit=kWh
